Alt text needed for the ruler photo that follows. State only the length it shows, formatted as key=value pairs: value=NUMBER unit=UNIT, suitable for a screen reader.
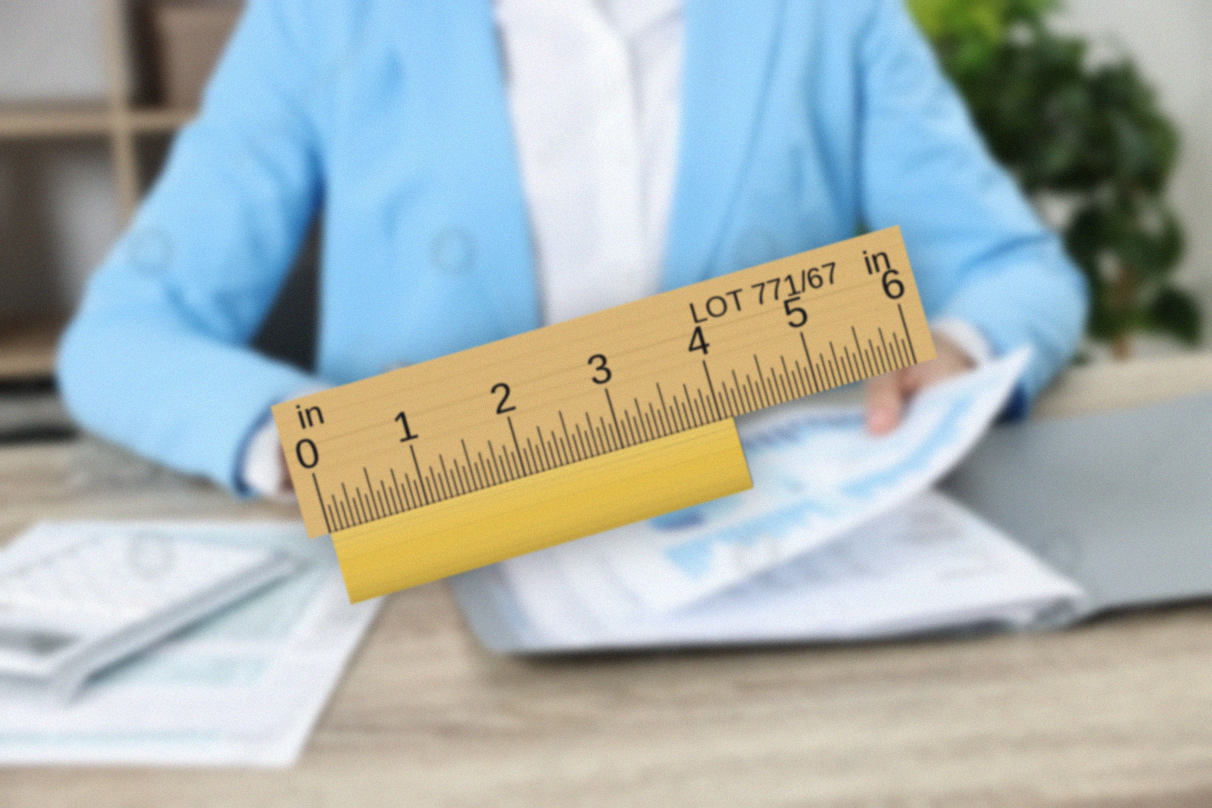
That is value=4.125 unit=in
